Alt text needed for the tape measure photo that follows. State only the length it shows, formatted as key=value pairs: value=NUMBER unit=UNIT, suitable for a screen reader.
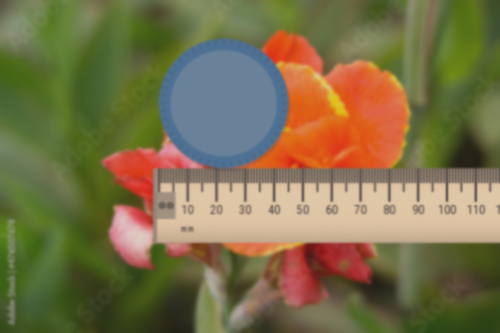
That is value=45 unit=mm
